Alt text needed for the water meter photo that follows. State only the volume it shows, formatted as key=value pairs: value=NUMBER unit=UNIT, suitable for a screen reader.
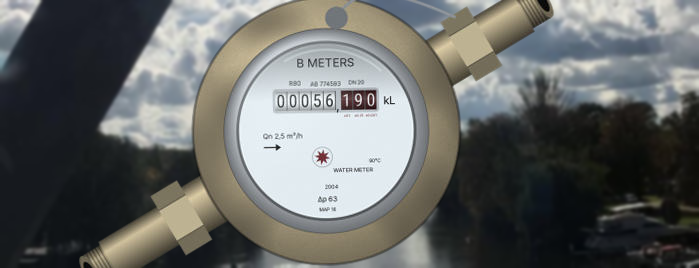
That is value=56.190 unit=kL
